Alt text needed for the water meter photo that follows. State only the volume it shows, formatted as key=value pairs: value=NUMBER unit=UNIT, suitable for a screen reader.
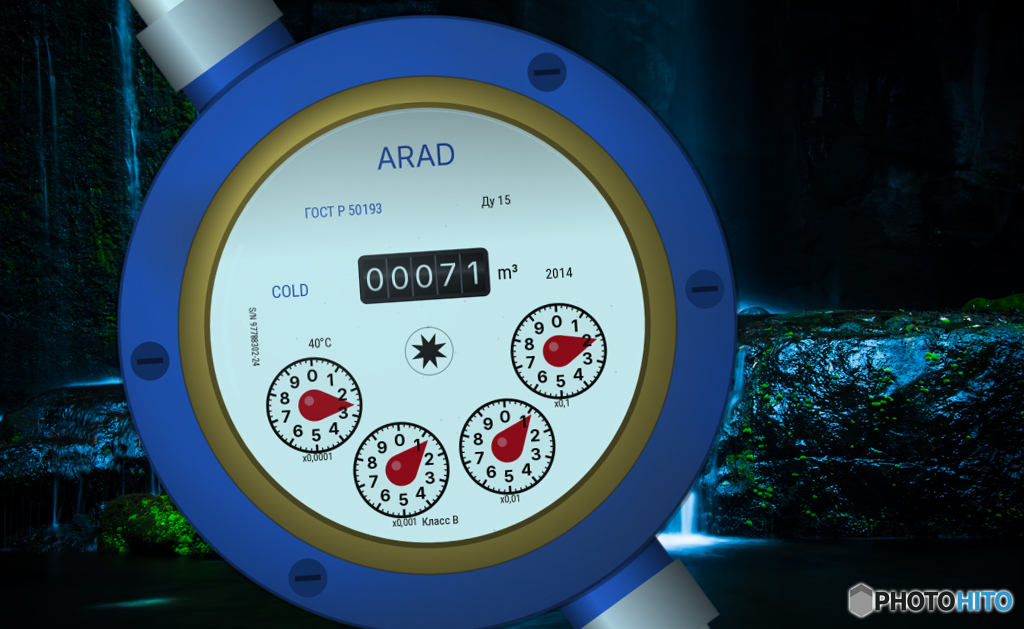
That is value=71.2112 unit=m³
